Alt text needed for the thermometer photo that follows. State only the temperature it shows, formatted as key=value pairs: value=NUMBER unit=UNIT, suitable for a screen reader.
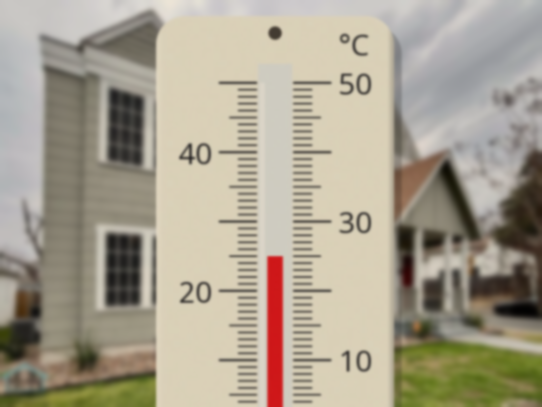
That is value=25 unit=°C
